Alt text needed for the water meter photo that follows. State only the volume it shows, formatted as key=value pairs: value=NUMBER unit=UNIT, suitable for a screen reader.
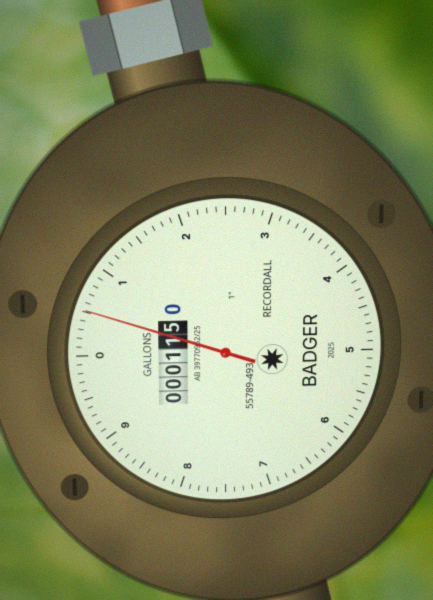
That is value=1150.5 unit=gal
